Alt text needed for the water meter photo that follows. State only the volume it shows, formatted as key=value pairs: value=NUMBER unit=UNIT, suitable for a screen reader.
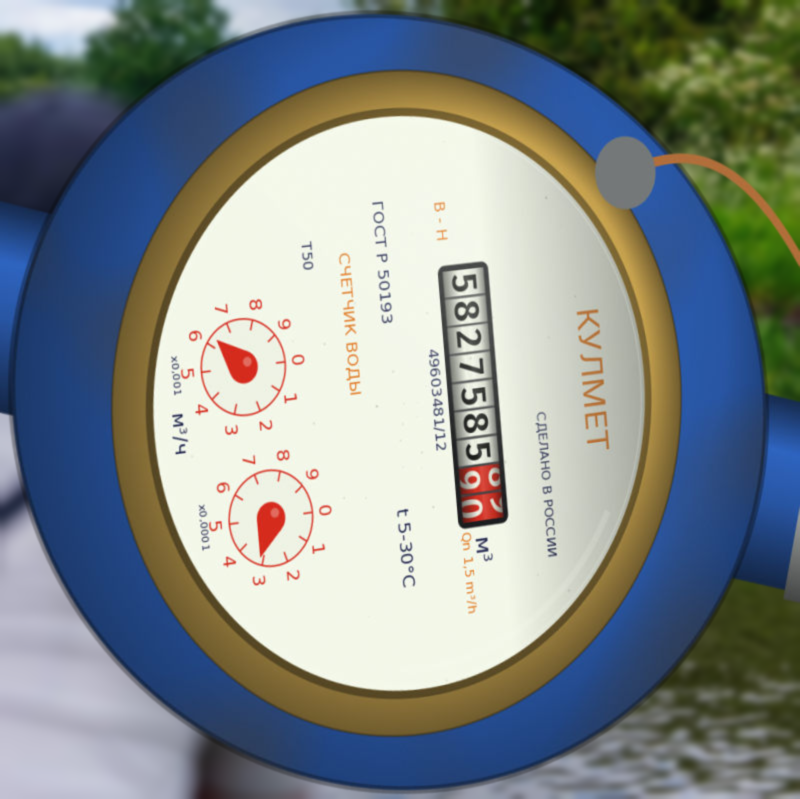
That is value=5827585.8963 unit=m³
